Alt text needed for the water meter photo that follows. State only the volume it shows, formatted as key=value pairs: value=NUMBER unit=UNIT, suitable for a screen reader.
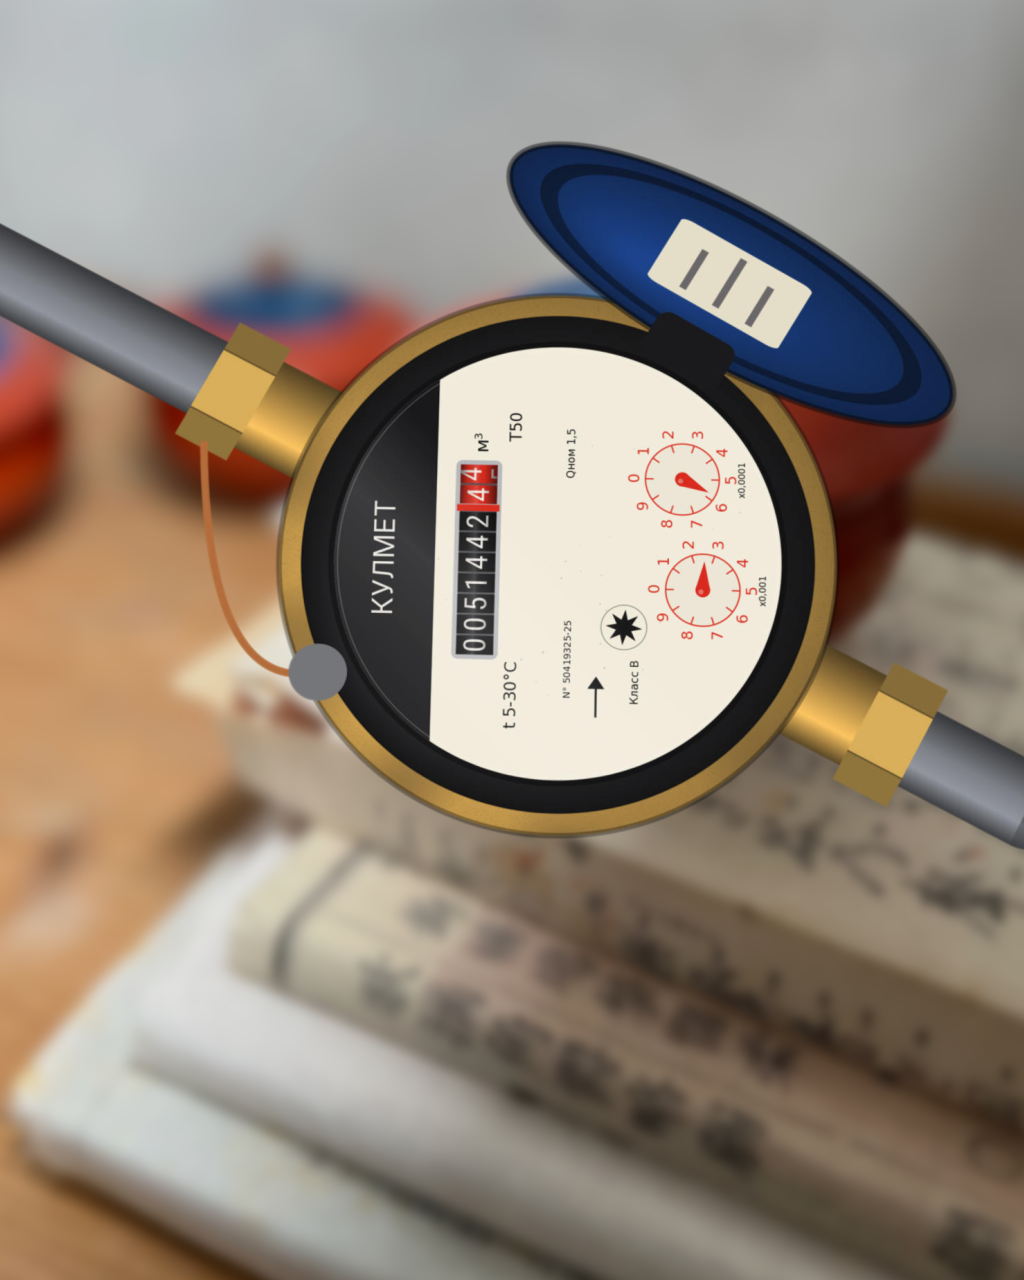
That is value=51442.4425 unit=m³
